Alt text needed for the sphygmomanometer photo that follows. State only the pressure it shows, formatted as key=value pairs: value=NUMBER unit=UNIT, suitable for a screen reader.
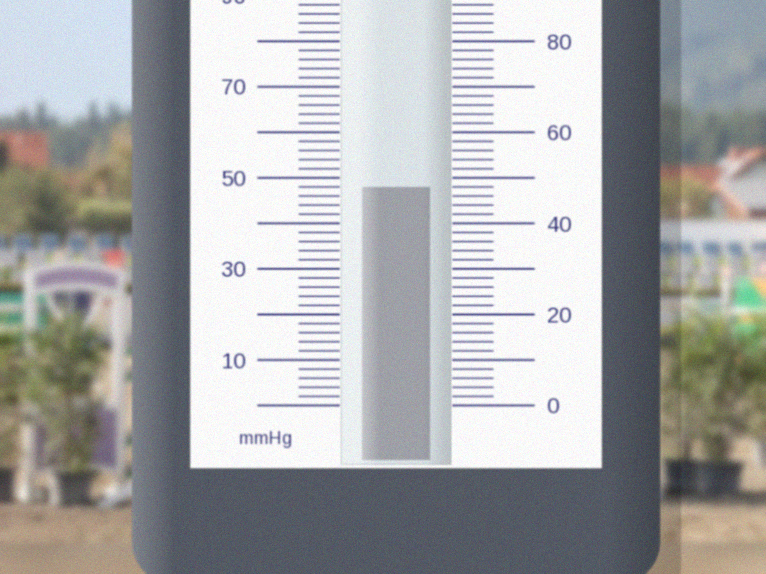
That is value=48 unit=mmHg
